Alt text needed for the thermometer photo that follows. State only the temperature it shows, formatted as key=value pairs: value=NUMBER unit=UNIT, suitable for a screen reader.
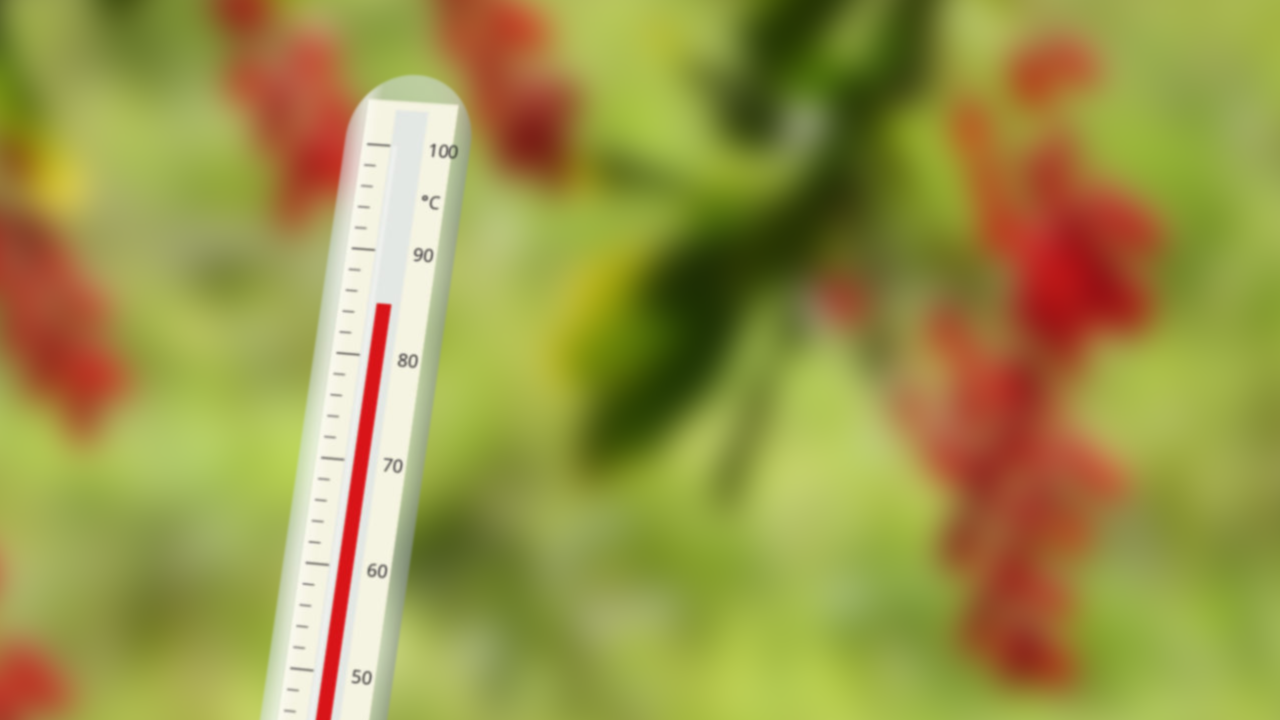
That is value=85 unit=°C
